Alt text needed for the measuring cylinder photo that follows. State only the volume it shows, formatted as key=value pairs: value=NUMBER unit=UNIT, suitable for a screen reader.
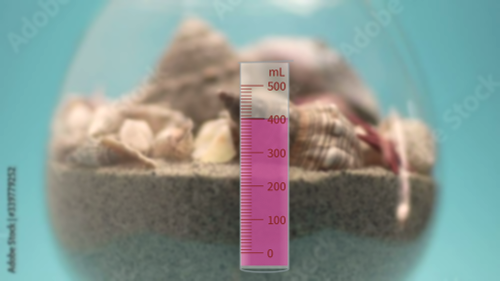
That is value=400 unit=mL
